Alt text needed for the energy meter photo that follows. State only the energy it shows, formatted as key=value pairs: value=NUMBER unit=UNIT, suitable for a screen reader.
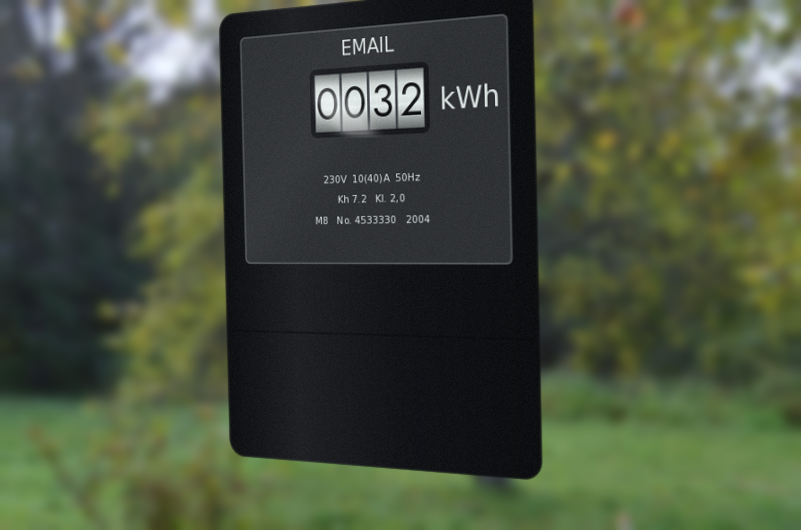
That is value=32 unit=kWh
